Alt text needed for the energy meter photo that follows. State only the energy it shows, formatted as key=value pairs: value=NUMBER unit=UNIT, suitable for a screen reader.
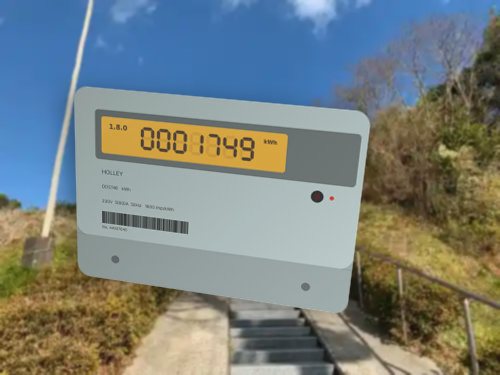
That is value=1749 unit=kWh
